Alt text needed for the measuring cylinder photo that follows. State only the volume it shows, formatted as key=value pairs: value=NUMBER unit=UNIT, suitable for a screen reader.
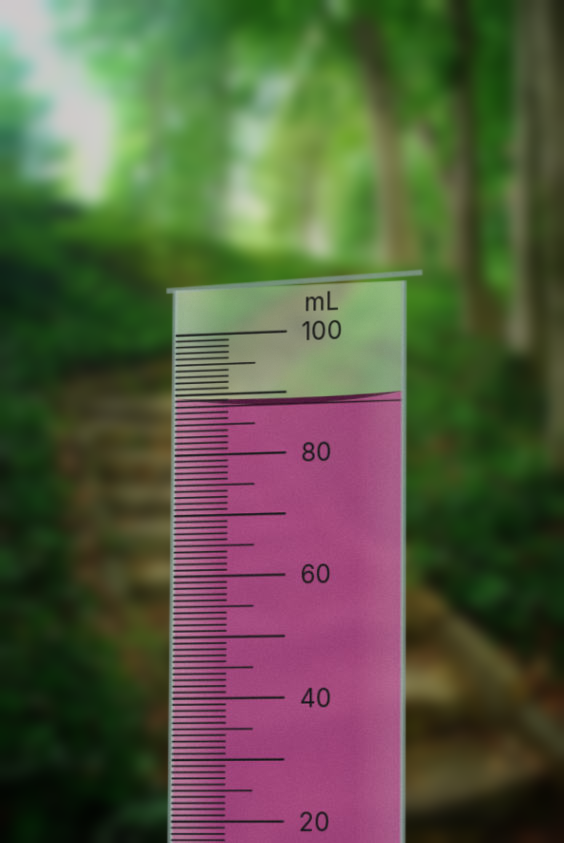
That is value=88 unit=mL
